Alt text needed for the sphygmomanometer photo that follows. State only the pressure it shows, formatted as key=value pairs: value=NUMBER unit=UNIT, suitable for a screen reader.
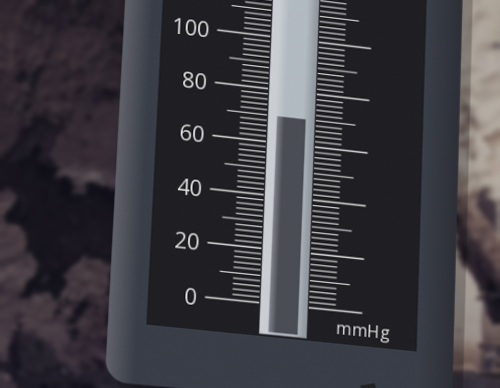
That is value=70 unit=mmHg
